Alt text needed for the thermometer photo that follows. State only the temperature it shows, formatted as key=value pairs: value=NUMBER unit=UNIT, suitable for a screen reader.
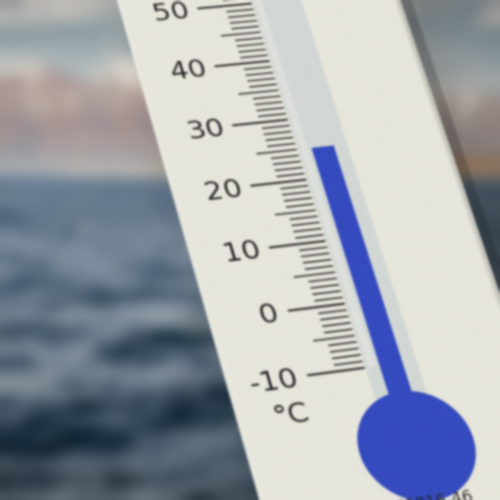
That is value=25 unit=°C
